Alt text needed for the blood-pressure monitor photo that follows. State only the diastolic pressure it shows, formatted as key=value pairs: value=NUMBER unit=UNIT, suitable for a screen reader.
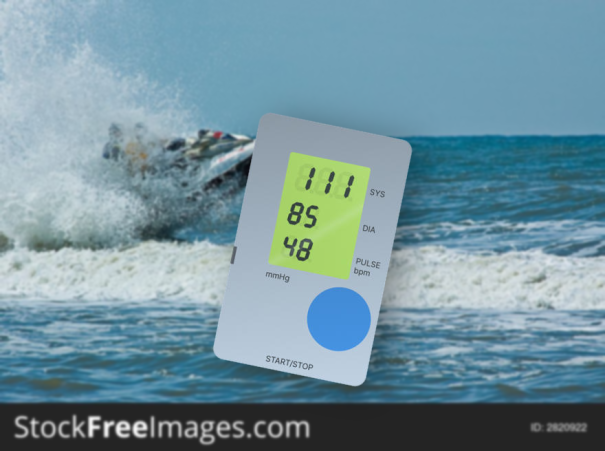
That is value=85 unit=mmHg
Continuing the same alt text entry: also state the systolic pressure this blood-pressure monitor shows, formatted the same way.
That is value=111 unit=mmHg
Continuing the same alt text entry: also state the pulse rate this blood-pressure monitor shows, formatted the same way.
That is value=48 unit=bpm
